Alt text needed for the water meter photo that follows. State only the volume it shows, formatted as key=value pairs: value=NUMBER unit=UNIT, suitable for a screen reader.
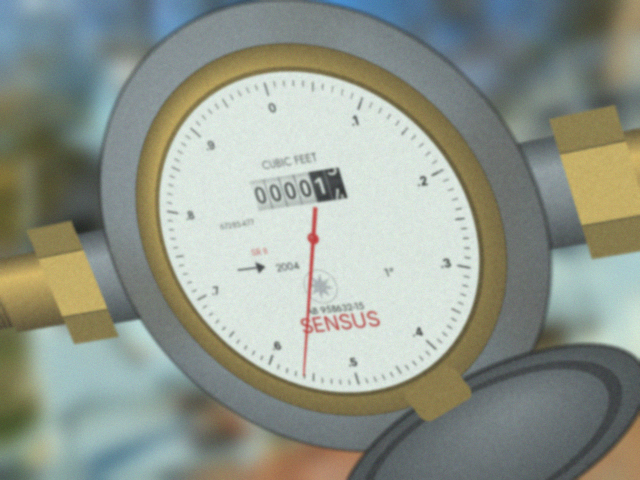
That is value=13.56 unit=ft³
